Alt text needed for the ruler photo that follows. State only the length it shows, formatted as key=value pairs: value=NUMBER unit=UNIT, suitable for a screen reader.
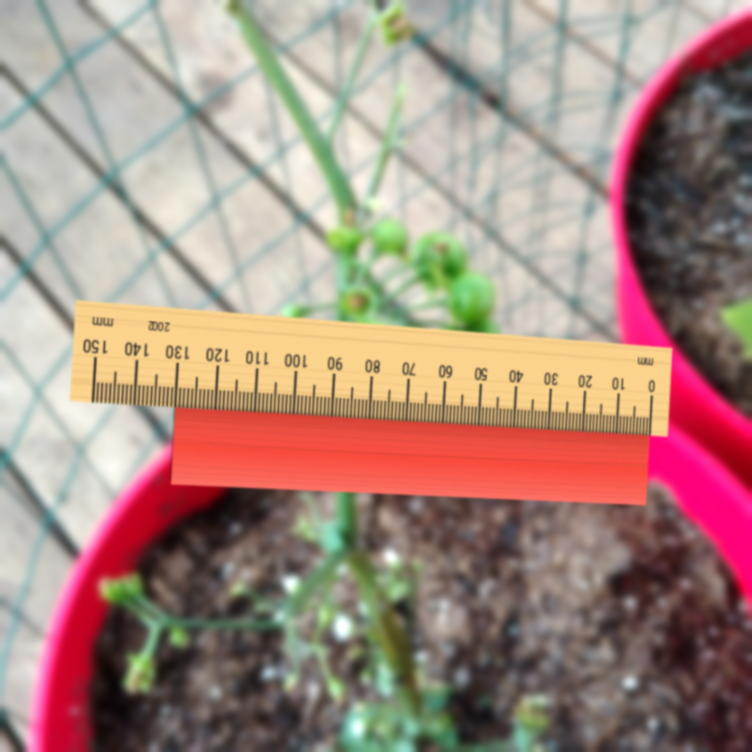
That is value=130 unit=mm
